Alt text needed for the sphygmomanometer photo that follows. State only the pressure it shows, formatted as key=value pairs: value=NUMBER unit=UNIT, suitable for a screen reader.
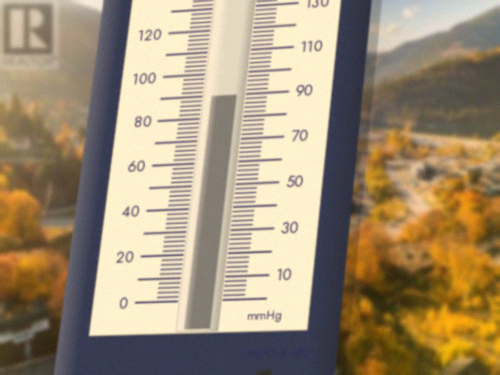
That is value=90 unit=mmHg
